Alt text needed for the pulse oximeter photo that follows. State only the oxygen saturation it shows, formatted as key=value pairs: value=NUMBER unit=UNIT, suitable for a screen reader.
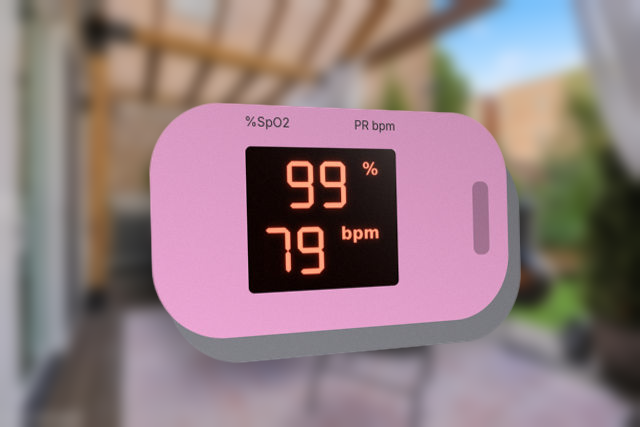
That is value=99 unit=%
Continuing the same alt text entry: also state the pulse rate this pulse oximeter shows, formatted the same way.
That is value=79 unit=bpm
